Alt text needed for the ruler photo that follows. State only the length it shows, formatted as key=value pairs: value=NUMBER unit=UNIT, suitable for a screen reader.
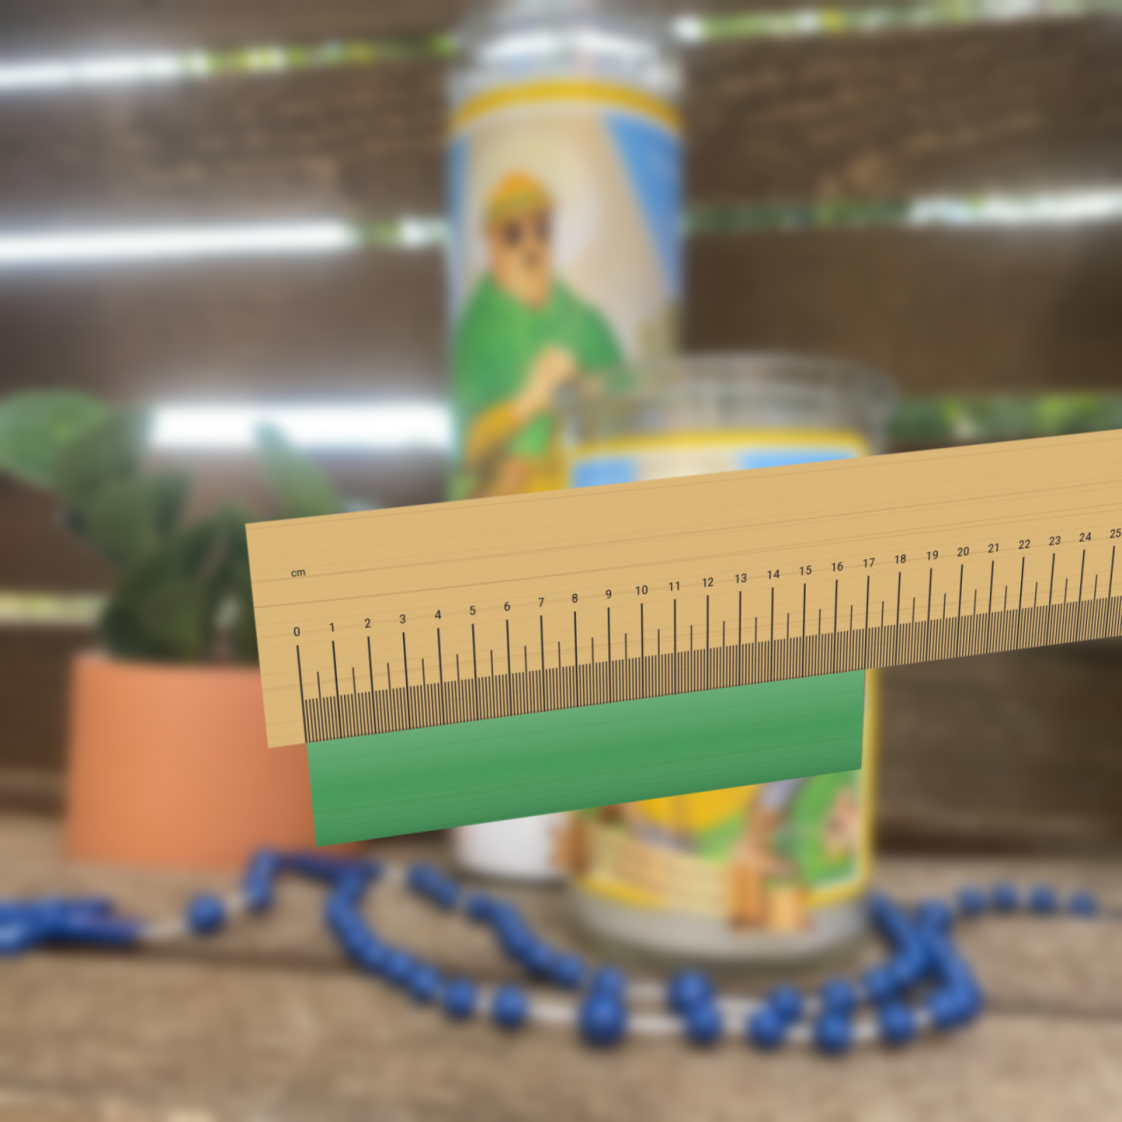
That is value=17 unit=cm
